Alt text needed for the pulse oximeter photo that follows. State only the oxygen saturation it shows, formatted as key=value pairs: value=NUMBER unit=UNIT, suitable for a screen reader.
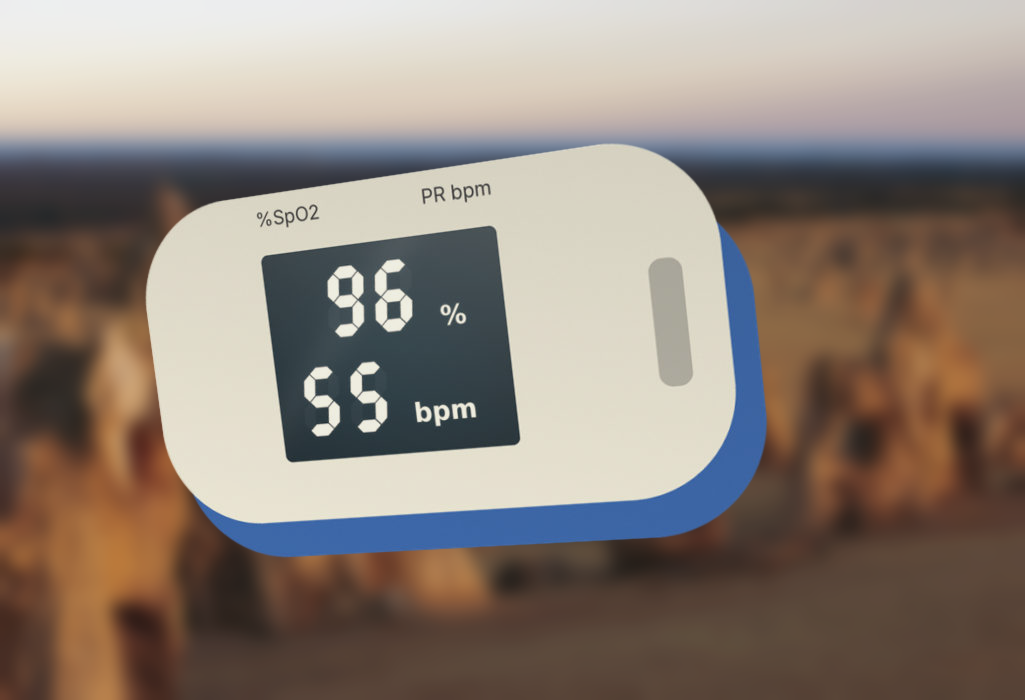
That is value=96 unit=%
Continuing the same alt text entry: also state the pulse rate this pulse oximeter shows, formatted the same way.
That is value=55 unit=bpm
